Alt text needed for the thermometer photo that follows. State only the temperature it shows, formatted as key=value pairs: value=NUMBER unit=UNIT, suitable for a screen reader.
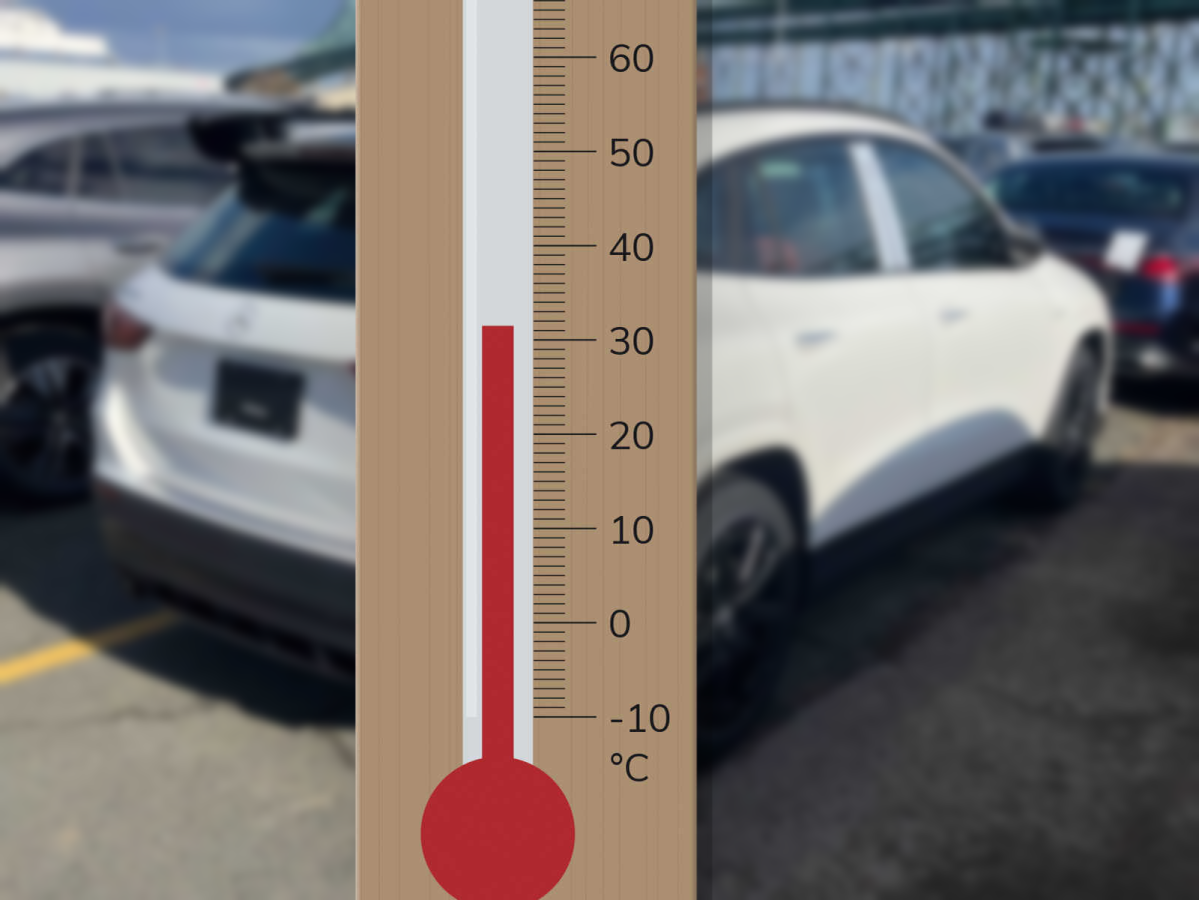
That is value=31.5 unit=°C
